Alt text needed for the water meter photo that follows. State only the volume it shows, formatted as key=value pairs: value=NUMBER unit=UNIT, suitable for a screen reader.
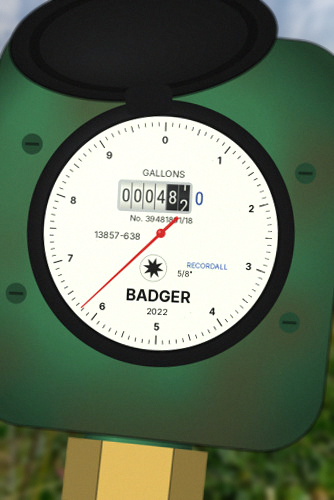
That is value=4816.2 unit=gal
